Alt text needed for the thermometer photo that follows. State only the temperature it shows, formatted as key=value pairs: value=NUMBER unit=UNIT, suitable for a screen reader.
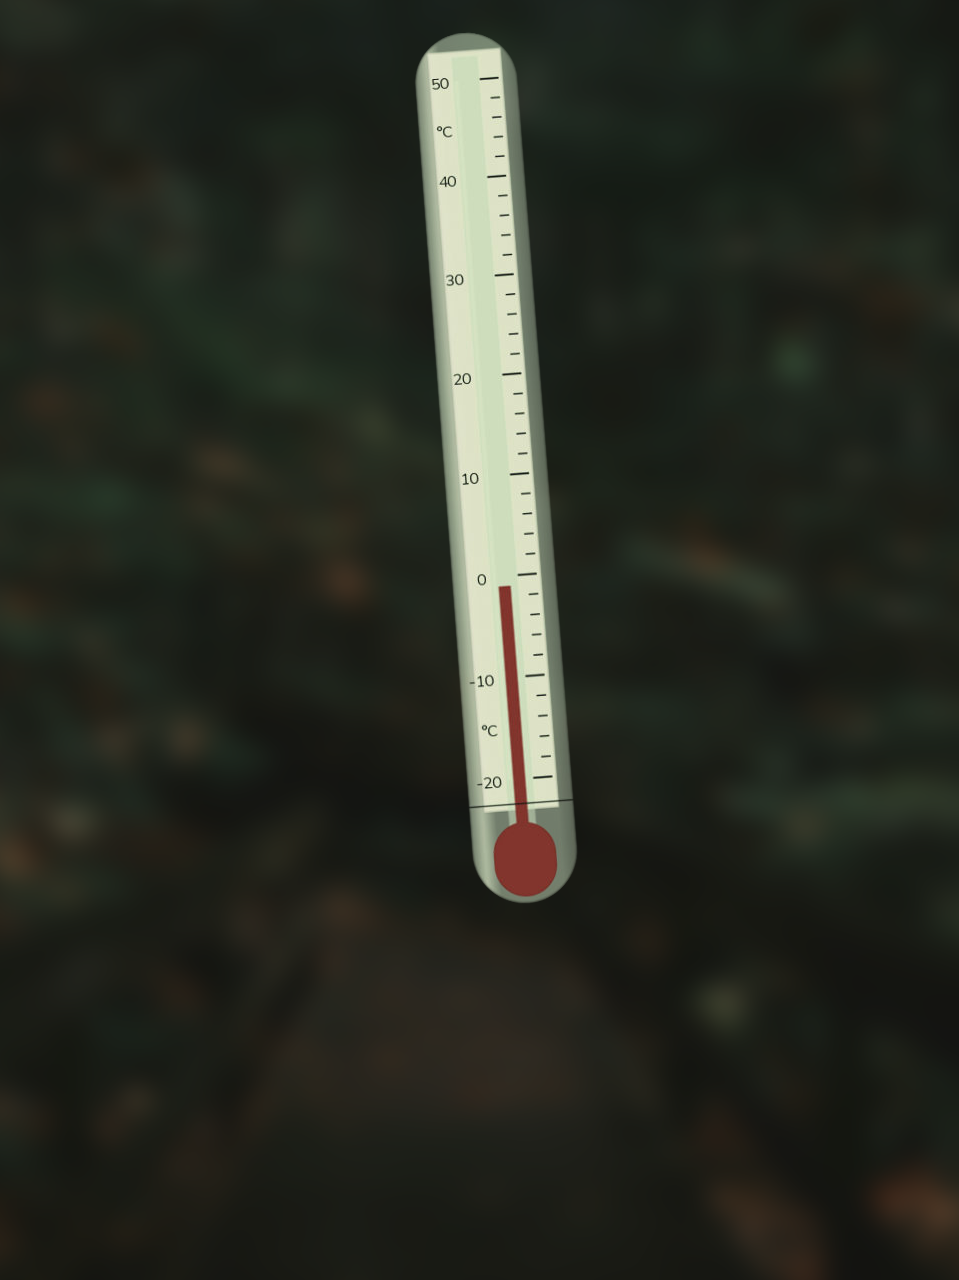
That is value=-1 unit=°C
